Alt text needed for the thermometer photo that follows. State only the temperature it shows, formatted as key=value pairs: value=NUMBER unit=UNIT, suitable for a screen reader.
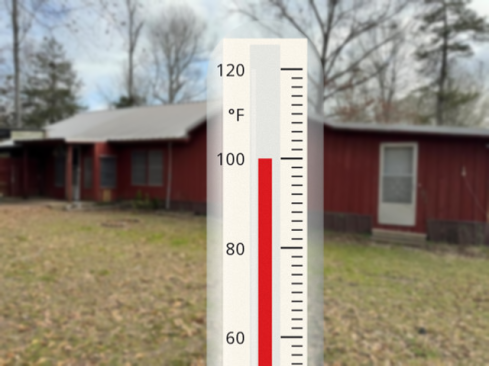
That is value=100 unit=°F
